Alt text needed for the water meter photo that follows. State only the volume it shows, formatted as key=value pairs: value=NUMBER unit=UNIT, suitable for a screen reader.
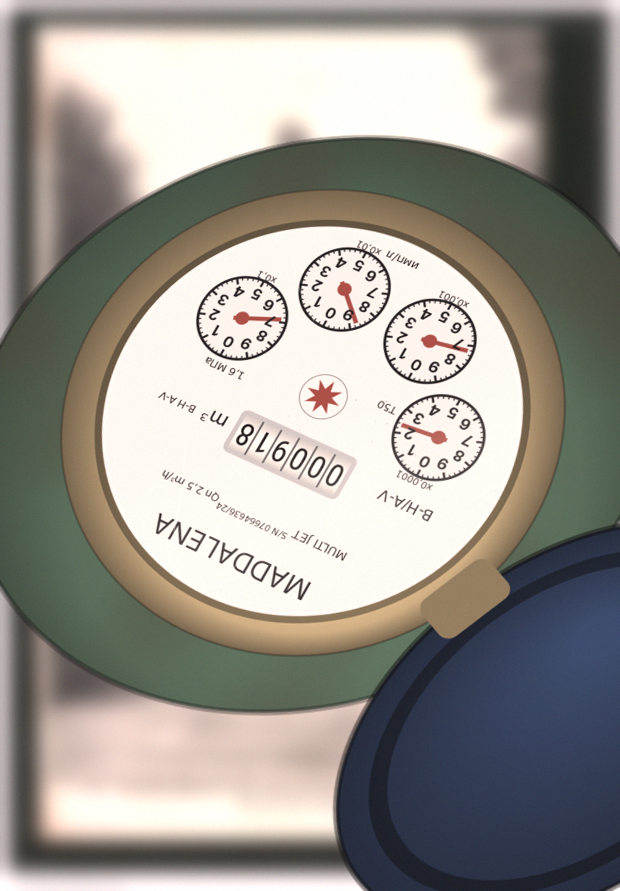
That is value=918.6872 unit=m³
